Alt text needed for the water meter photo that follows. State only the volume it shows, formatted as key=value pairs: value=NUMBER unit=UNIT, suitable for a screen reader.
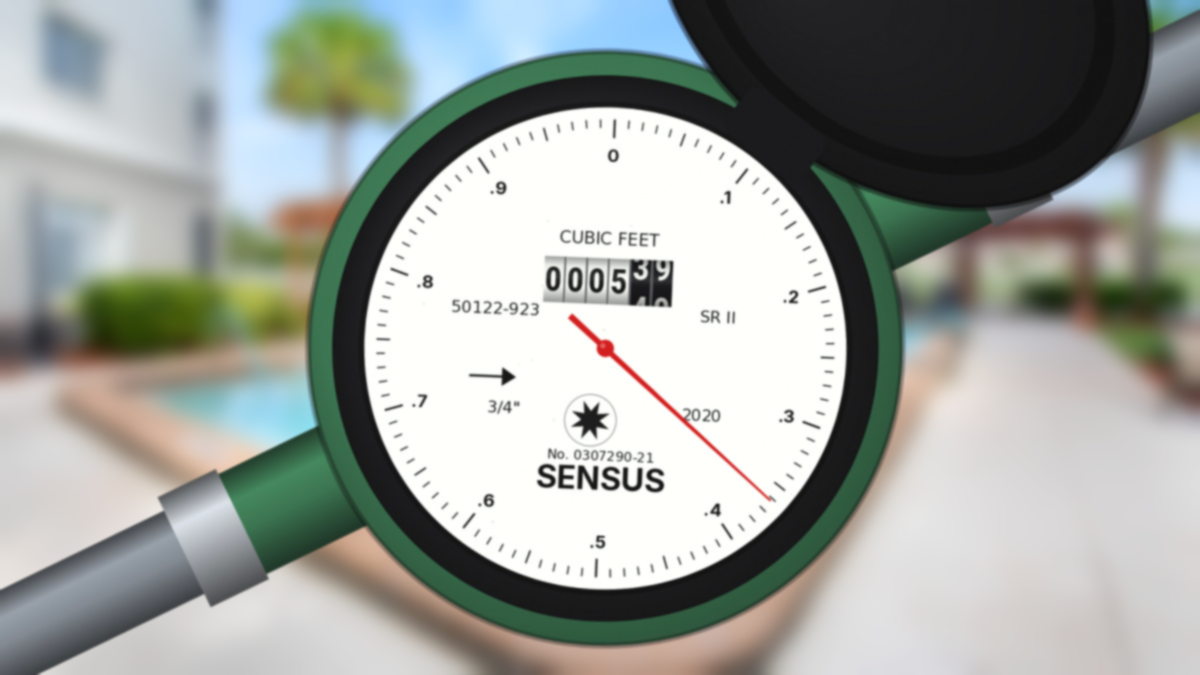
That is value=539.36 unit=ft³
